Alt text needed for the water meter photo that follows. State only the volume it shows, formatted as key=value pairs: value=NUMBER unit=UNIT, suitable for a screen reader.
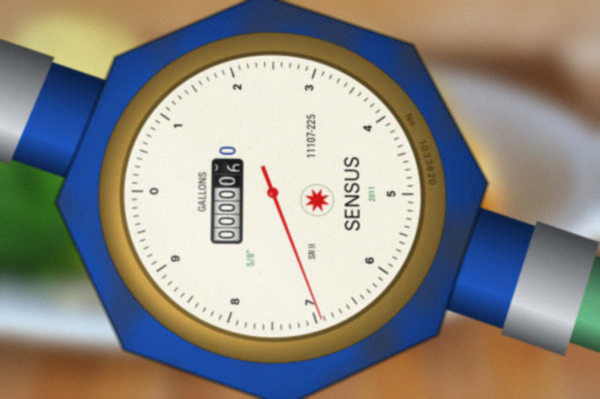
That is value=56.9 unit=gal
